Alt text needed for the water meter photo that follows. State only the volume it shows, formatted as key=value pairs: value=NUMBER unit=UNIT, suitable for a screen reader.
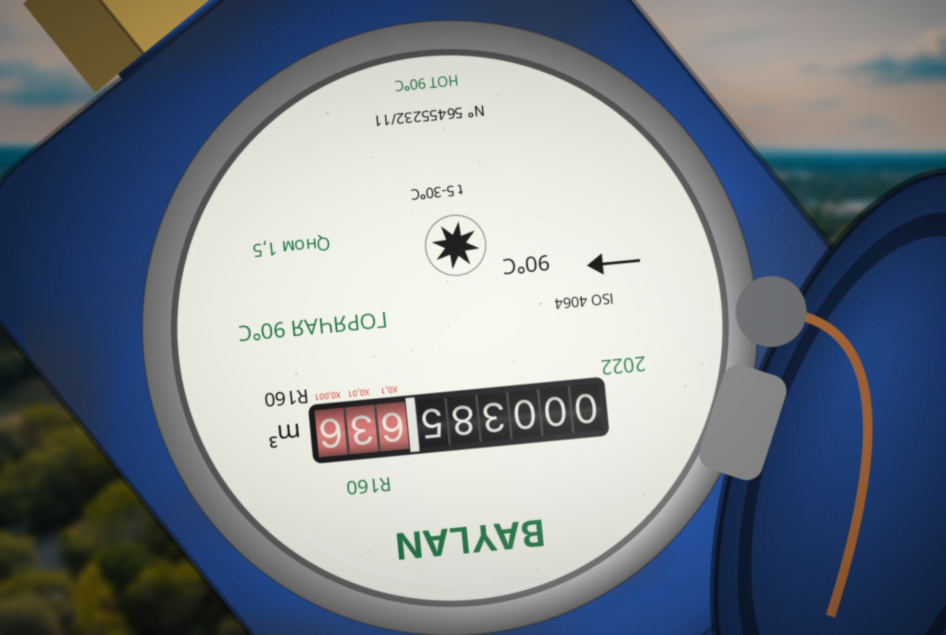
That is value=385.636 unit=m³
